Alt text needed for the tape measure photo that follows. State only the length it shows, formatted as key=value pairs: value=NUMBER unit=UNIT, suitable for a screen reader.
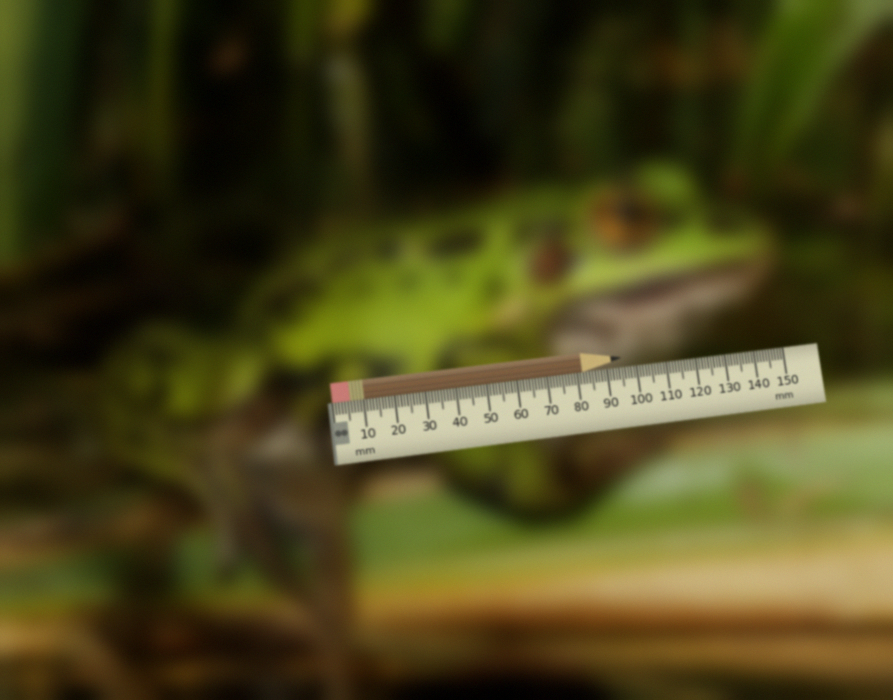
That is value=95 unit=mm
